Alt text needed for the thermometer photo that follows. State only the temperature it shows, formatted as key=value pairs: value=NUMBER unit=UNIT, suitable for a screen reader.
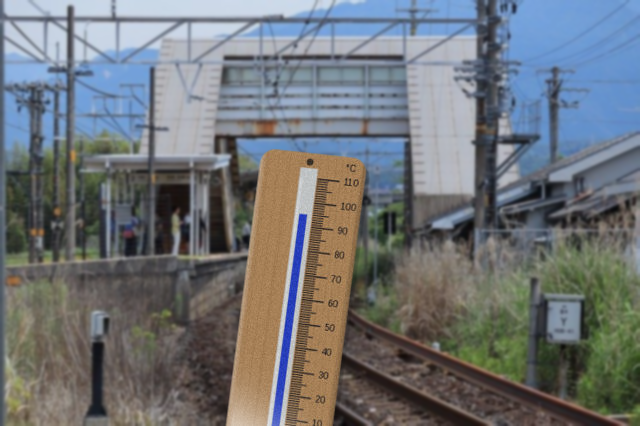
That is value=95 unit=°C
